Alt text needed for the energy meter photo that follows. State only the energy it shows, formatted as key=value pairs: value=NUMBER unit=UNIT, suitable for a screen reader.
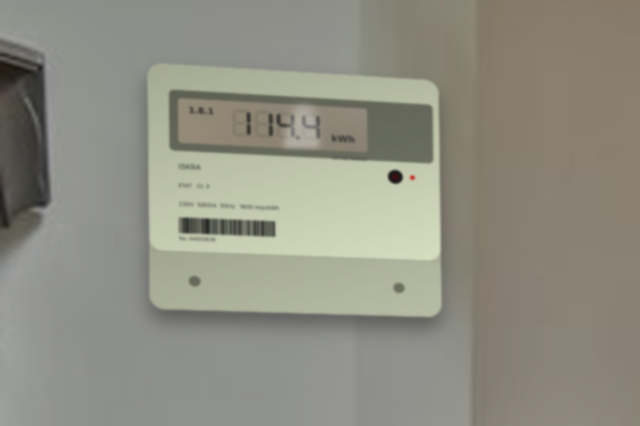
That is value=114.4 unit=kWh
